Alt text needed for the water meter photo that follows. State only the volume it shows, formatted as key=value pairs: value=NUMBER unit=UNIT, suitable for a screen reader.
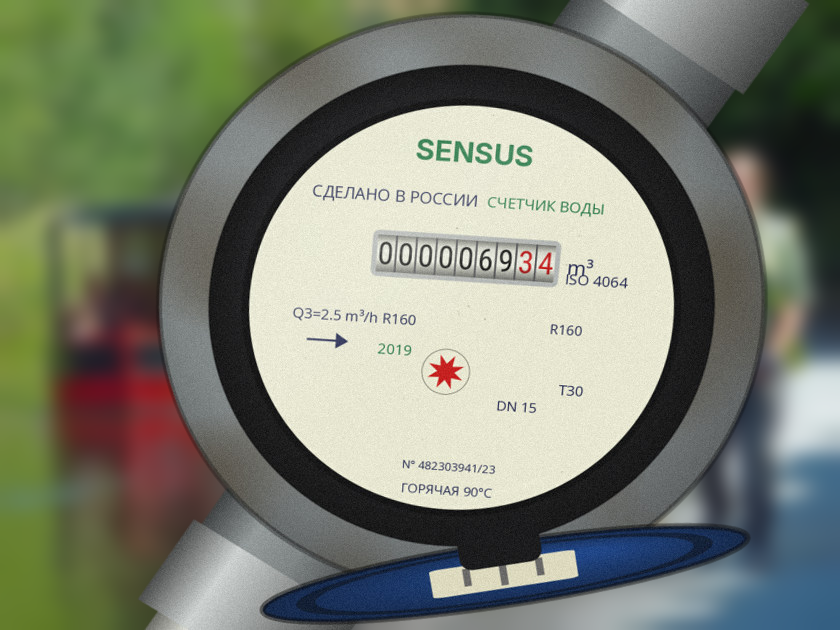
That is value=69.34 unit=m³
